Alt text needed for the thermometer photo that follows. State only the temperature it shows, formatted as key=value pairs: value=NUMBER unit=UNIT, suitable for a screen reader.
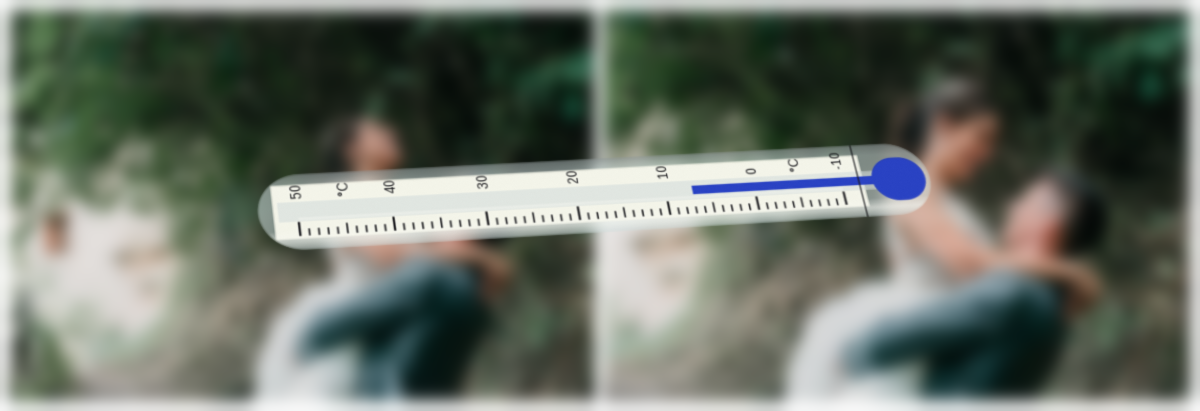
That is value=7 unit=°C
